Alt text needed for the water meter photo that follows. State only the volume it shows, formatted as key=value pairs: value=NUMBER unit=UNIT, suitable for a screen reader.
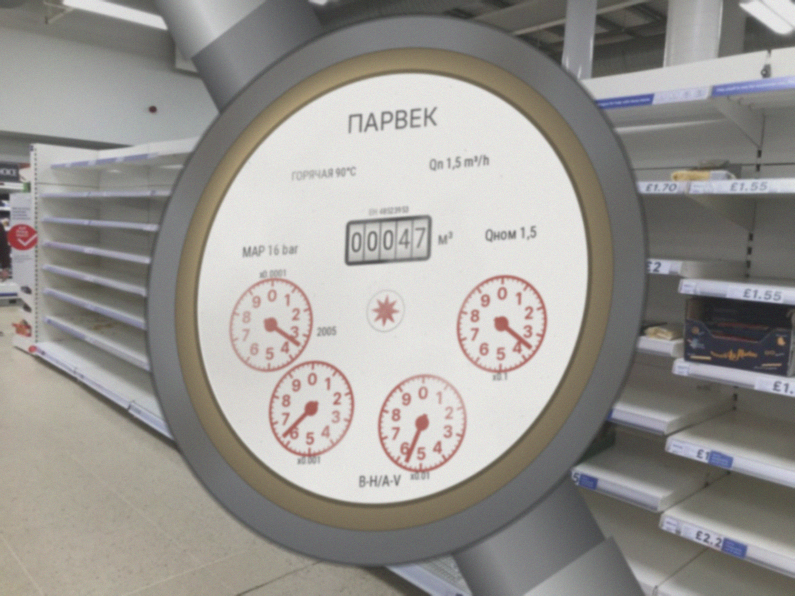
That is value=47.3563 unit=m³
